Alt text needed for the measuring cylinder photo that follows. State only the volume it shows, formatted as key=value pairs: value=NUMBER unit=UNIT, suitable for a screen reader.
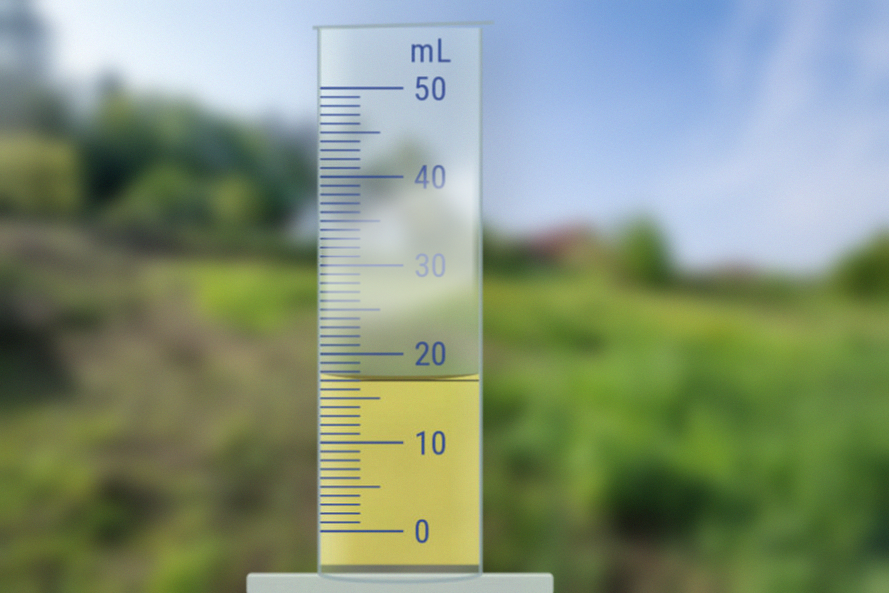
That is value=17 unit=mL
